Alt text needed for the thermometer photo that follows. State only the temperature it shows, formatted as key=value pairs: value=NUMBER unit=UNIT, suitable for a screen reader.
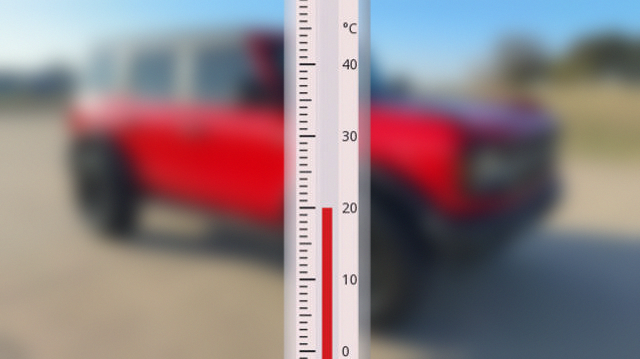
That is value=20 unit=°C
